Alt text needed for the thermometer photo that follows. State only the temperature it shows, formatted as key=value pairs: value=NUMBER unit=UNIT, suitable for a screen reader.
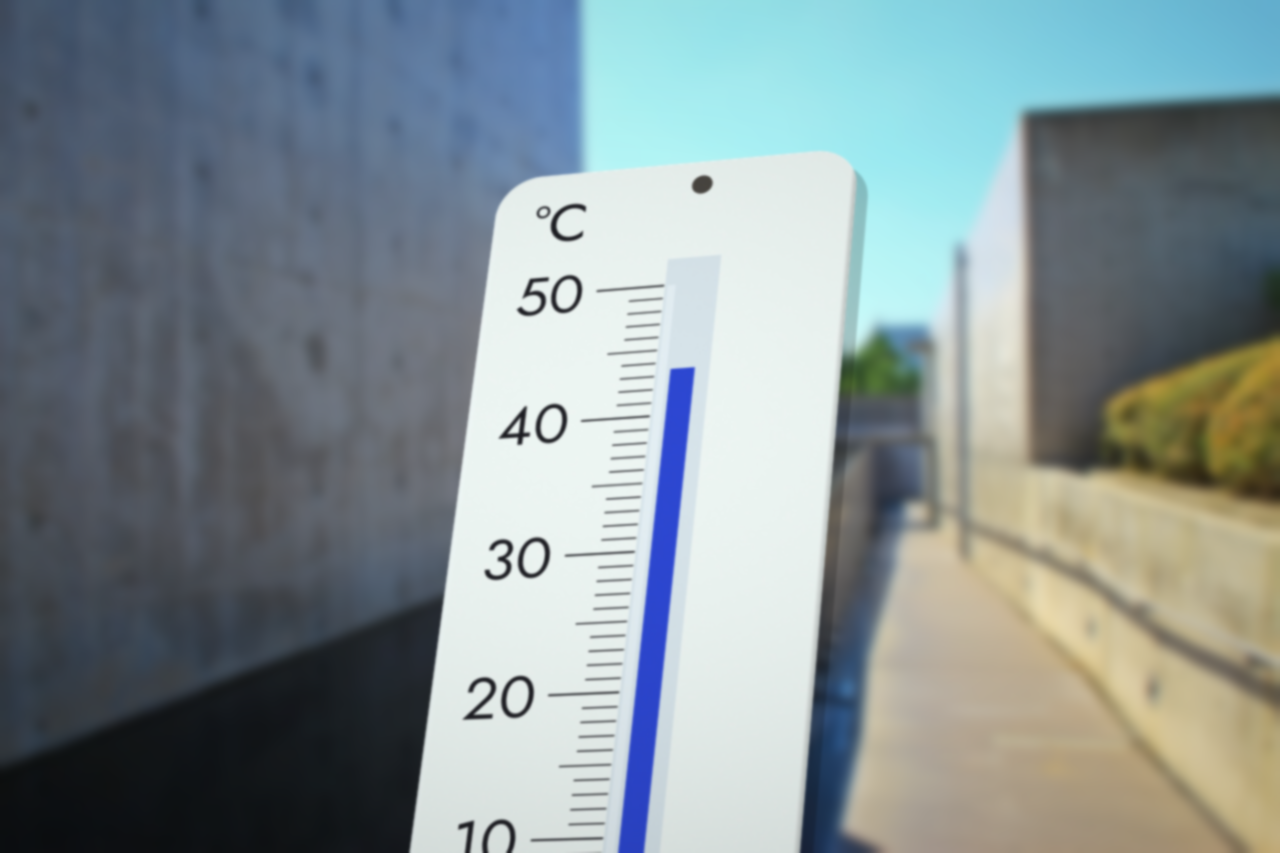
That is value=43.5 unit=°C
